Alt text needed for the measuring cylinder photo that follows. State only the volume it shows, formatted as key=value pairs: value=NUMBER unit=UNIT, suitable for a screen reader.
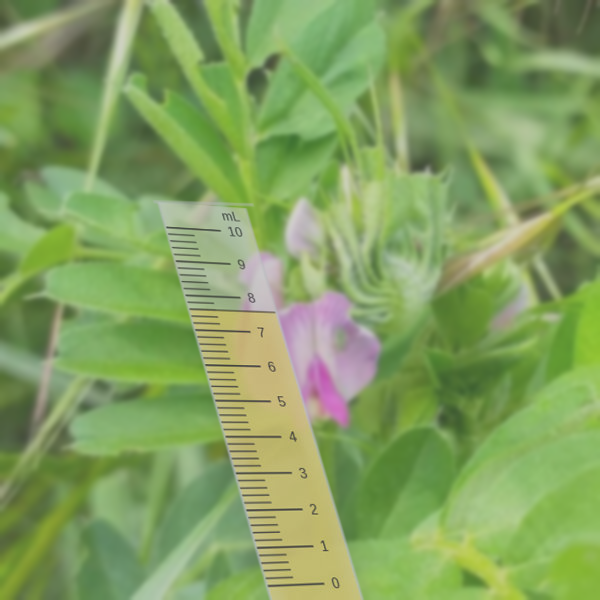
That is value=7.6 unit=mL
